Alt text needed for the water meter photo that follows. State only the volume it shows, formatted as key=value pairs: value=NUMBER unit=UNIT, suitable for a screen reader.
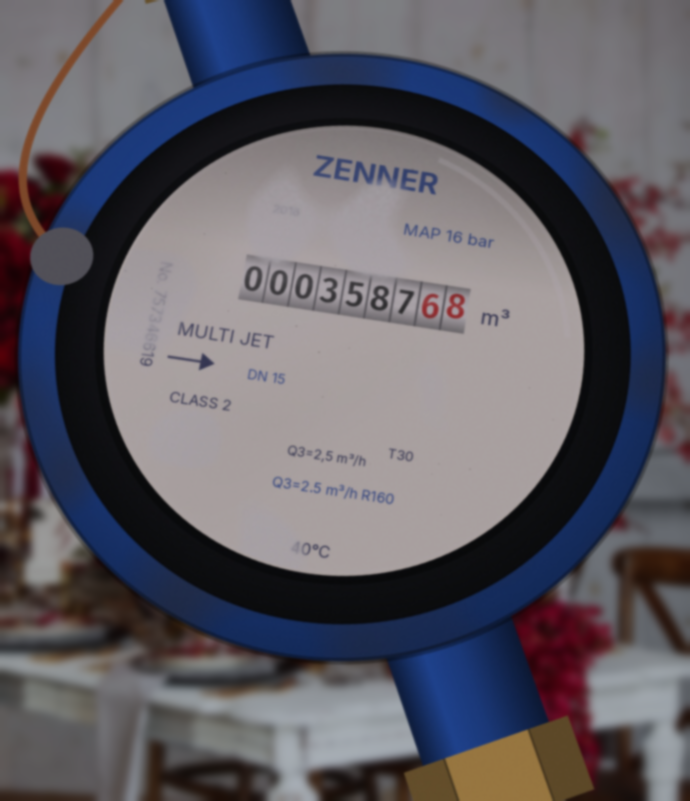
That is value=3587.68 unit=m³
